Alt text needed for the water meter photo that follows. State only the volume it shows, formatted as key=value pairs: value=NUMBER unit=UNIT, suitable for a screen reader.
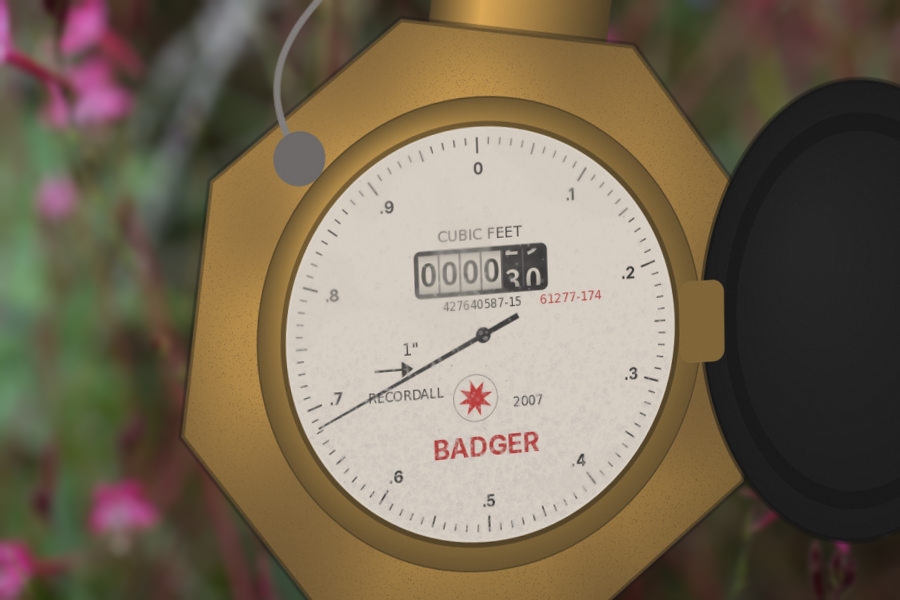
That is value=29.68 unit=ft³
